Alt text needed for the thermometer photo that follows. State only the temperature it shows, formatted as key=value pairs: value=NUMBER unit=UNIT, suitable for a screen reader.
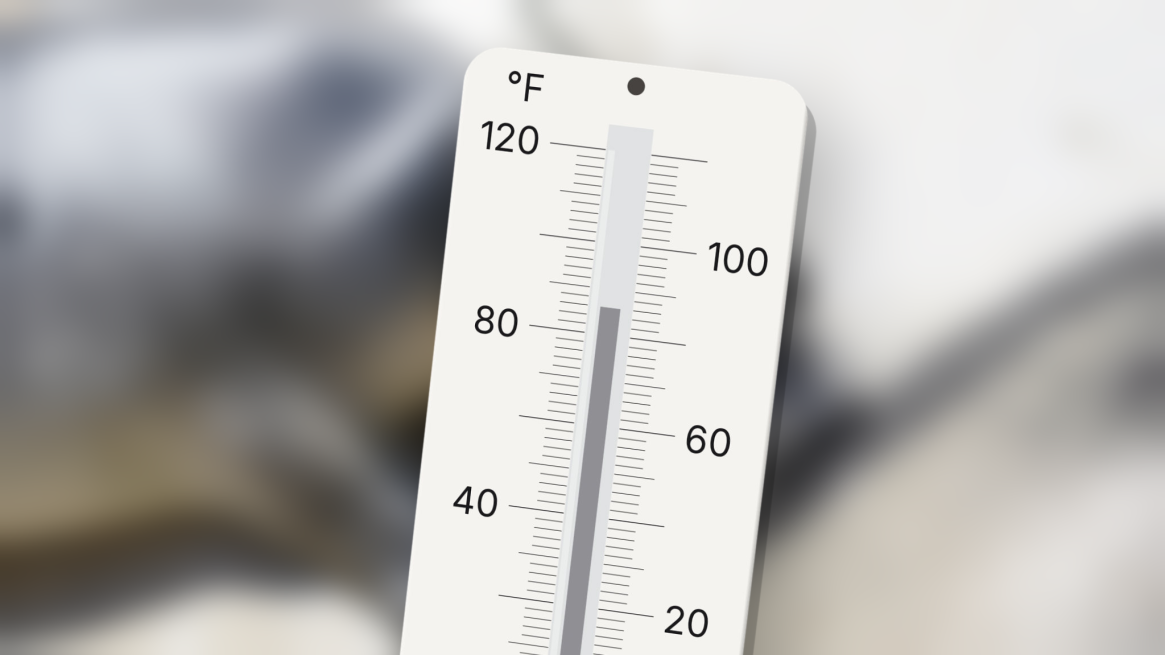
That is value=86 unit=°F
